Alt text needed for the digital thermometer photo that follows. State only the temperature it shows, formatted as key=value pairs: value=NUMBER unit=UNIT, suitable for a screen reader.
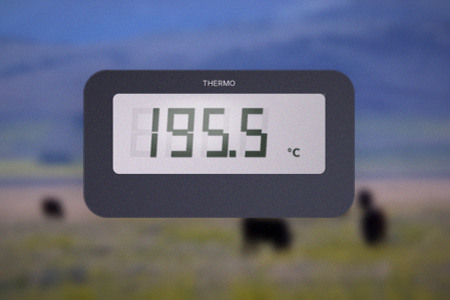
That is value=195.5 unit=°C
